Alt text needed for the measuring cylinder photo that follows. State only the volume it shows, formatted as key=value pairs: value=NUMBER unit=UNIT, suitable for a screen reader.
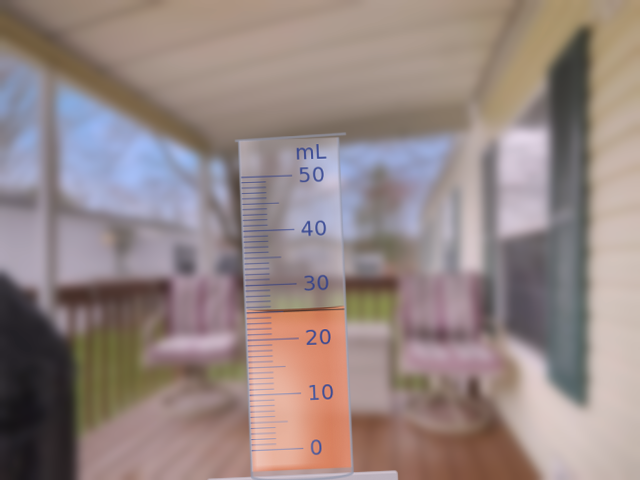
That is value=25 unit=mL
